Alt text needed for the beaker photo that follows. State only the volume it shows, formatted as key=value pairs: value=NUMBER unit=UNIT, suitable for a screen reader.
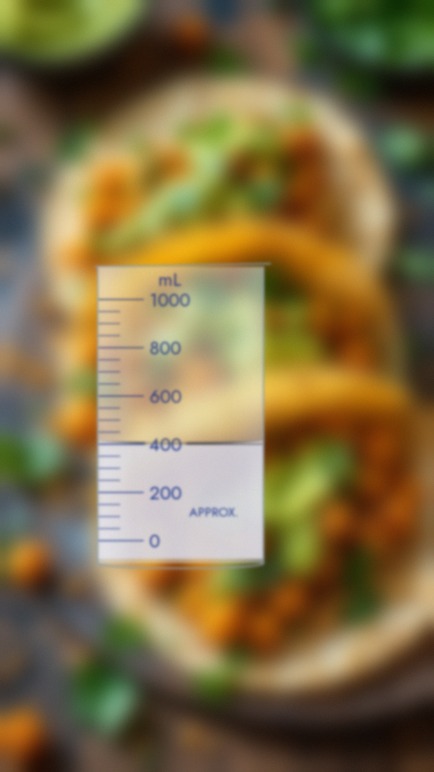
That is value=400 unit=mL
